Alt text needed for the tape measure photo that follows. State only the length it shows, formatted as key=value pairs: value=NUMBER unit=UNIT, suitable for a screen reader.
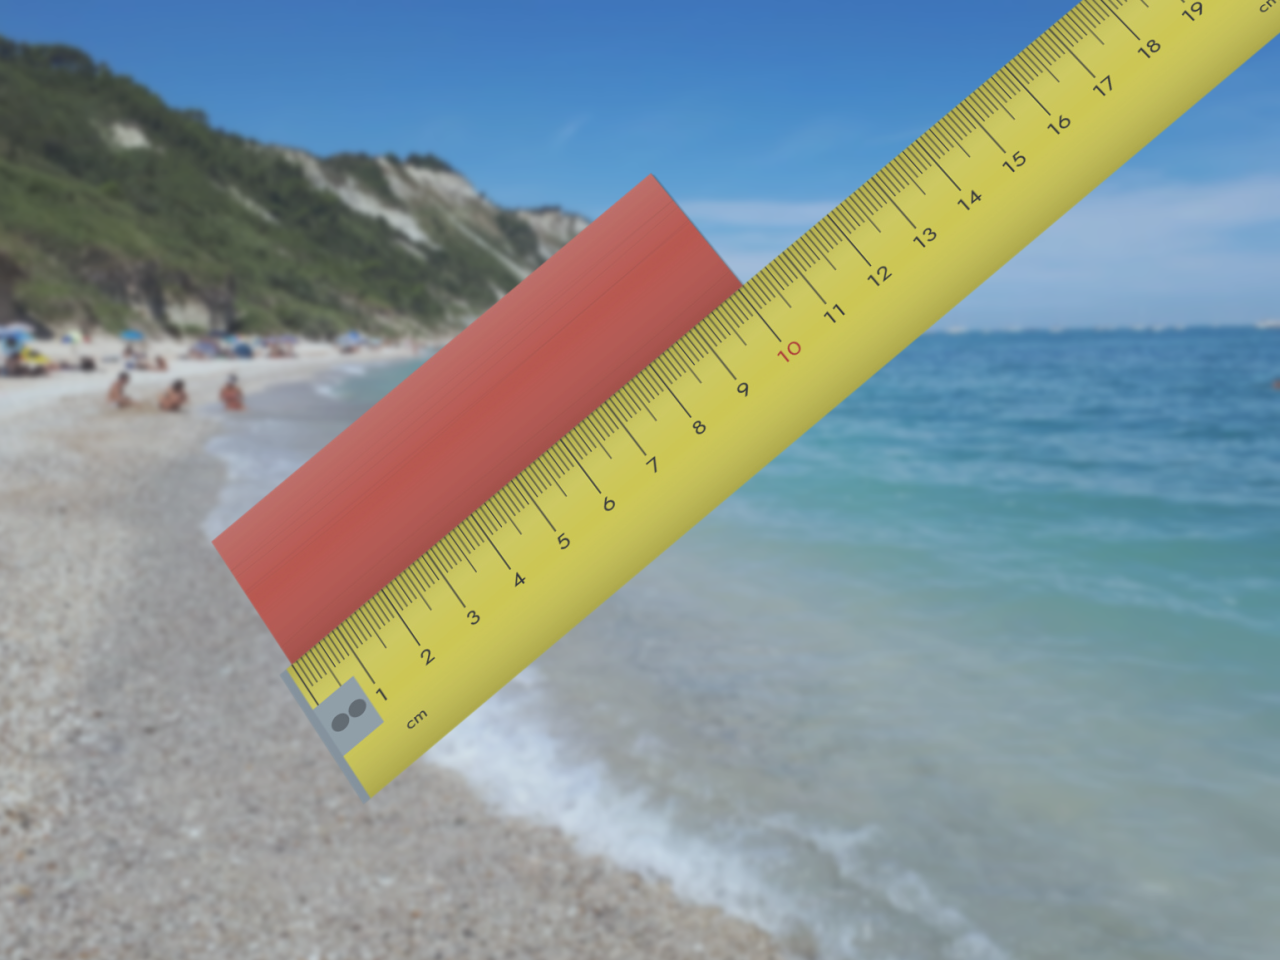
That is value=10.1 unit=cm
